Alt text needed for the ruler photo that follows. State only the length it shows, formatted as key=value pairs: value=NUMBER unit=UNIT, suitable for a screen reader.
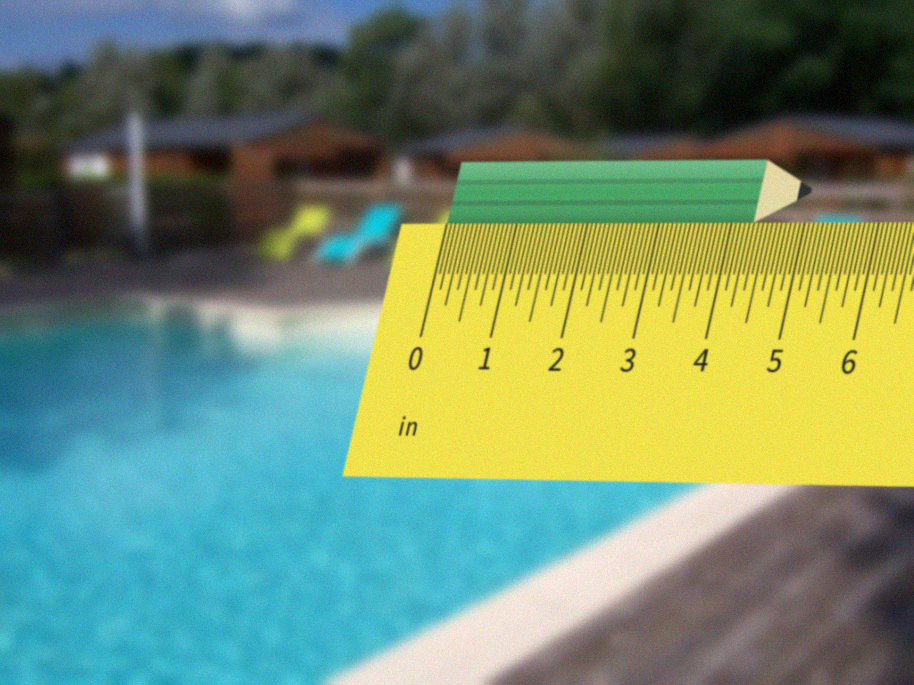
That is value=5 unit=in
